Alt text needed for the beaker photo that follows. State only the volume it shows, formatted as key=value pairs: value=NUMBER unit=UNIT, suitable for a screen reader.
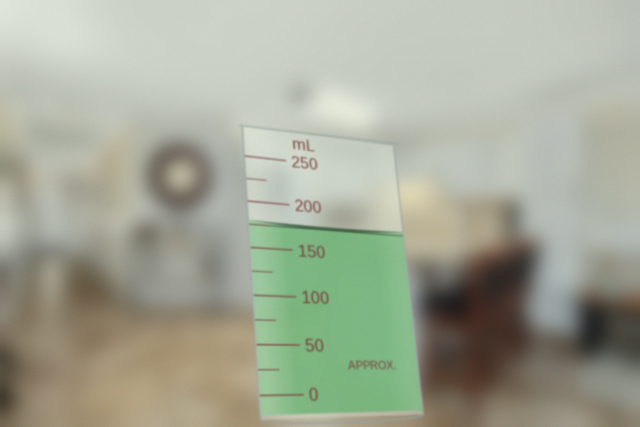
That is value=175 unit=mL
